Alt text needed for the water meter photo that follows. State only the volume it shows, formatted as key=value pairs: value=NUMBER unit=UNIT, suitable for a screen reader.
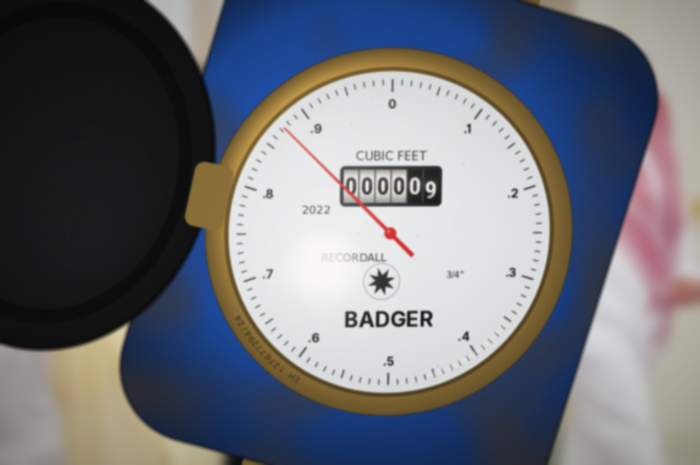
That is value=8.87 unit=ft³
